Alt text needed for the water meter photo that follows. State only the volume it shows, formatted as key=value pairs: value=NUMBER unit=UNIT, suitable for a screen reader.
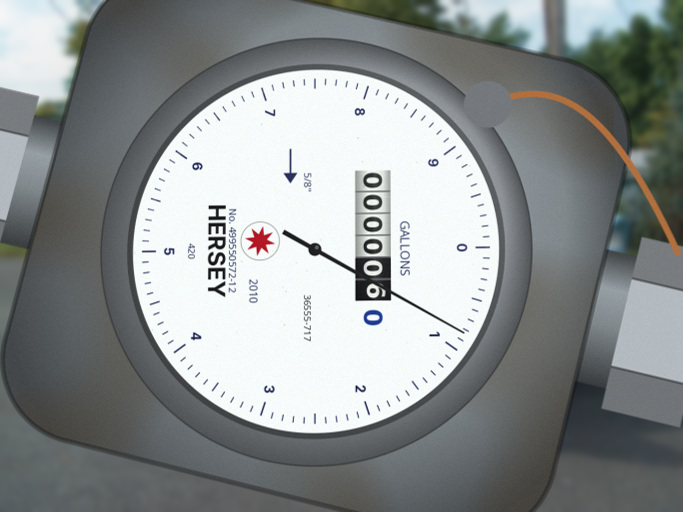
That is value=60.8 unit=gal
